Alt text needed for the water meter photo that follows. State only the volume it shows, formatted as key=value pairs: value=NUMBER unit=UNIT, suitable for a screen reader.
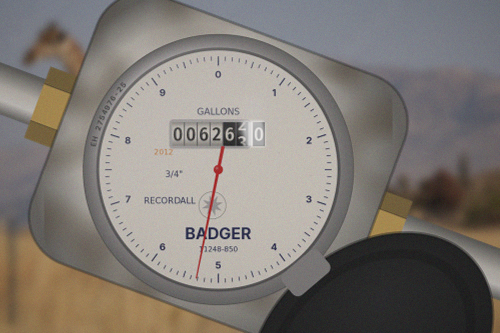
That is value=62625.3 unit=gal
